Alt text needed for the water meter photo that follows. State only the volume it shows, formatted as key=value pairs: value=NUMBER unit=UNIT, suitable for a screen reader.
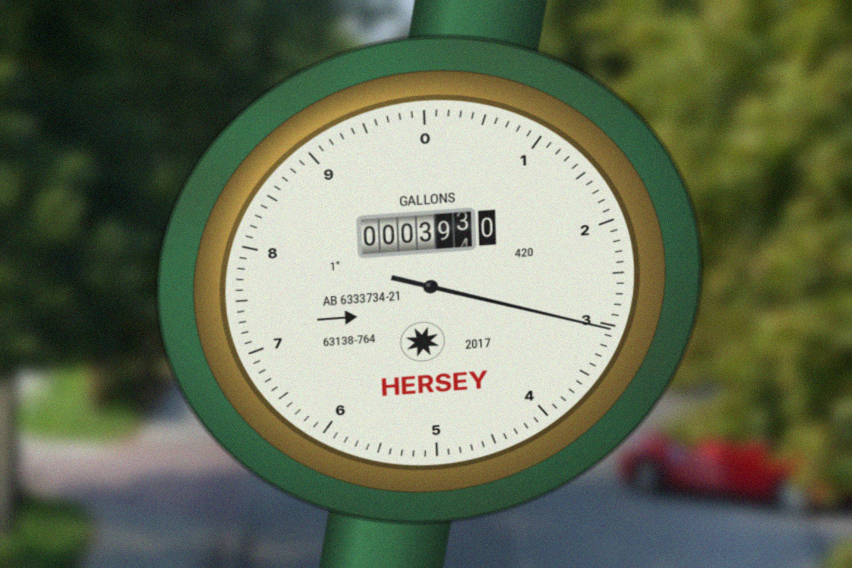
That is value=3933.0 unit=gal
